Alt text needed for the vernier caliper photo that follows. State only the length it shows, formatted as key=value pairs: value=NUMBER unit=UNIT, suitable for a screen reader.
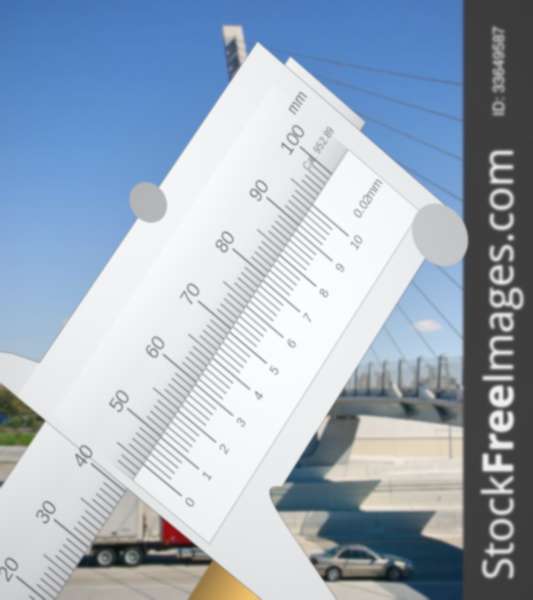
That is value=45.0 unit=mm
